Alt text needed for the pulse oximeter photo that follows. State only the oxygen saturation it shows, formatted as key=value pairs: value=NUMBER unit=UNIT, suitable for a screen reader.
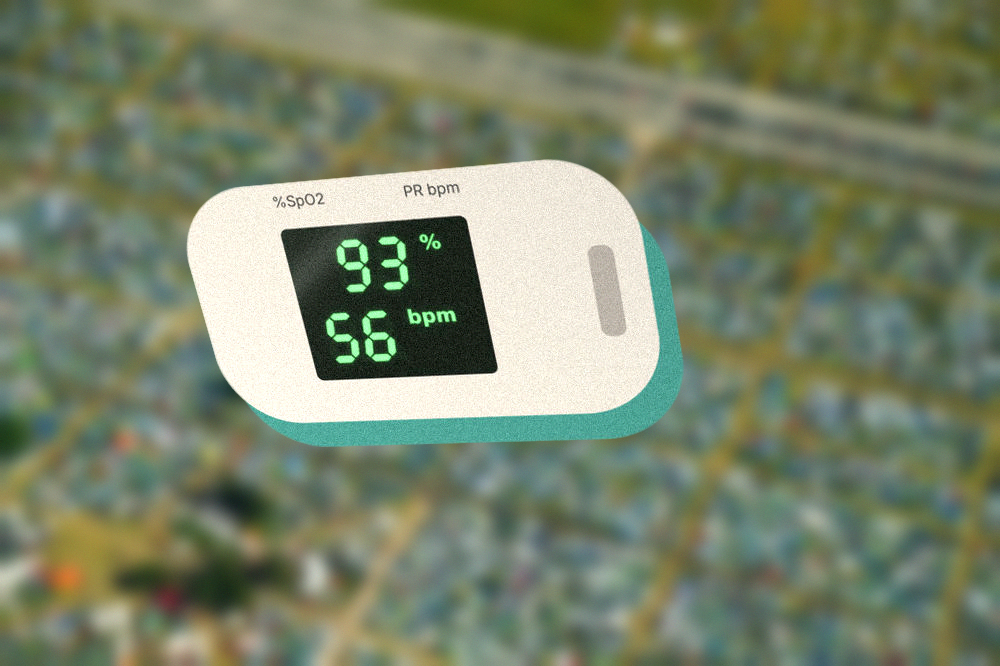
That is value=93 unit=%
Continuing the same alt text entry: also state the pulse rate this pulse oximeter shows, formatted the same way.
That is value=56 unit=bpm
